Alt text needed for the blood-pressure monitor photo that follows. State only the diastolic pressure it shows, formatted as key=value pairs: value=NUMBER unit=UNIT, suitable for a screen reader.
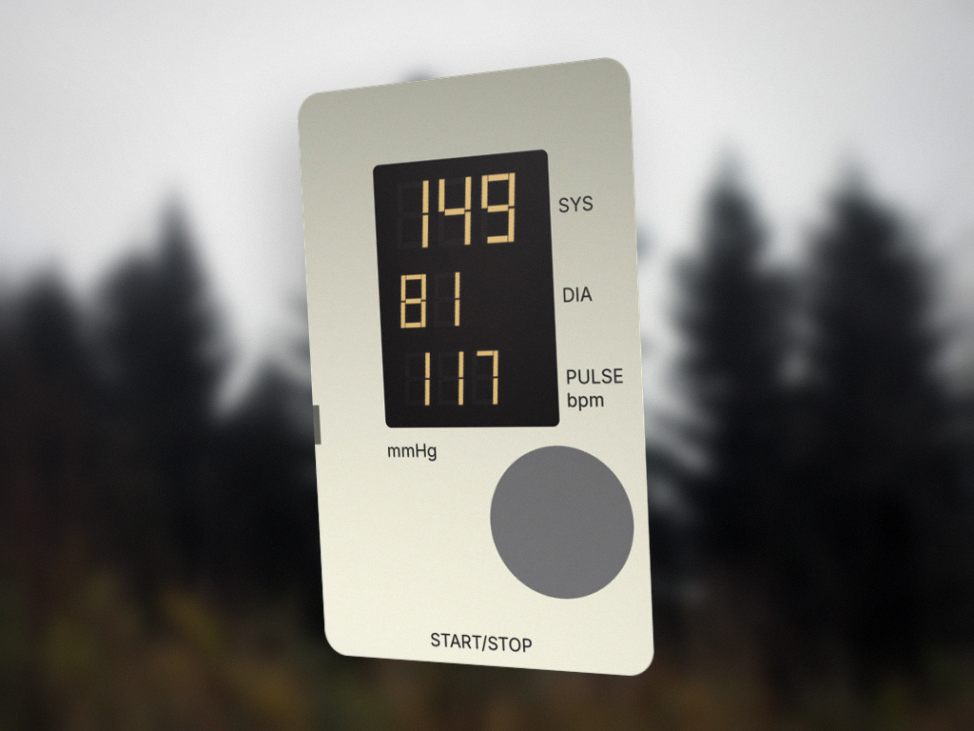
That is value=81 unit=mmHg
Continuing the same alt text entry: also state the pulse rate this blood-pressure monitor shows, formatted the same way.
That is value=117 unit=bpm
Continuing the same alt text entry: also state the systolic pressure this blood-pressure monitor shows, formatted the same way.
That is value=149 unit=mmHg
